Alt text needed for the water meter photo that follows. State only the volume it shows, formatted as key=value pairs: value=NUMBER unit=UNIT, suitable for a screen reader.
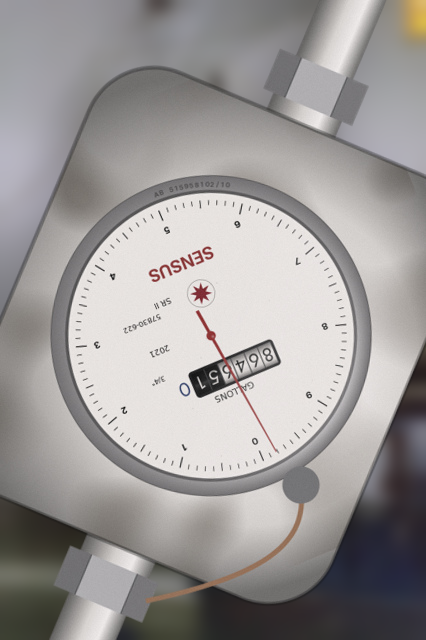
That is value=8646509.8 unit=gal
